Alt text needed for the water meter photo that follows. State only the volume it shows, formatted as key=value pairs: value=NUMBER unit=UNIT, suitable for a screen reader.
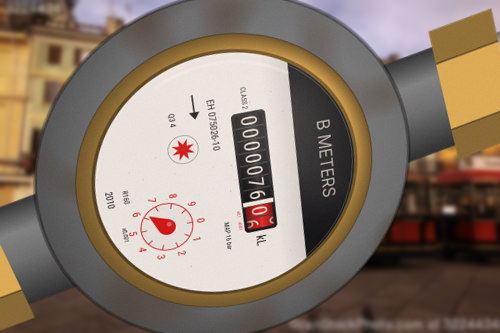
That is value=76.056 unit=kL
